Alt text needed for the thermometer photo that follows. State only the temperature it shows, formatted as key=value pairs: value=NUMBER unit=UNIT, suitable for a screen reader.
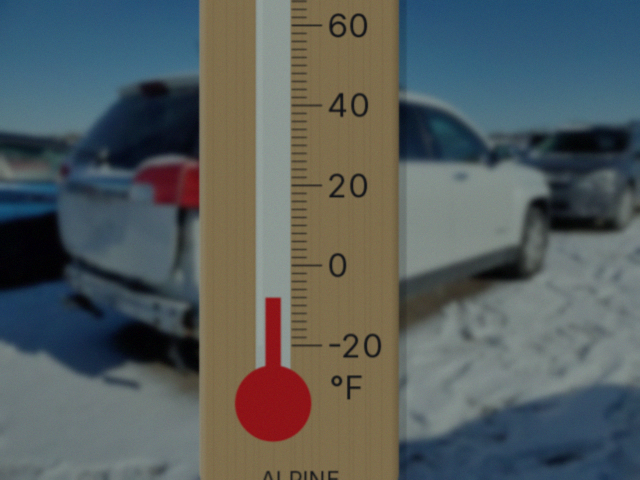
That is value=-8 unit=°F
